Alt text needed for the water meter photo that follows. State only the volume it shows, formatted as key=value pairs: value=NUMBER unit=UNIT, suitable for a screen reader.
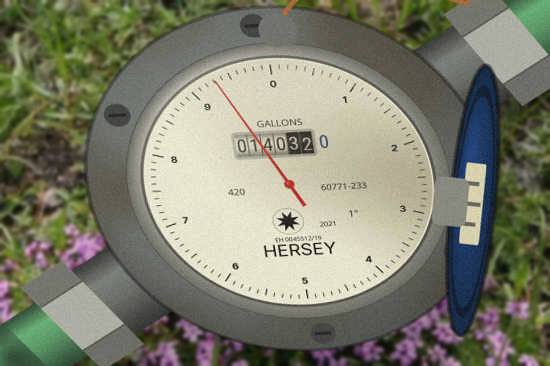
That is value=140319.3 unit=gal
